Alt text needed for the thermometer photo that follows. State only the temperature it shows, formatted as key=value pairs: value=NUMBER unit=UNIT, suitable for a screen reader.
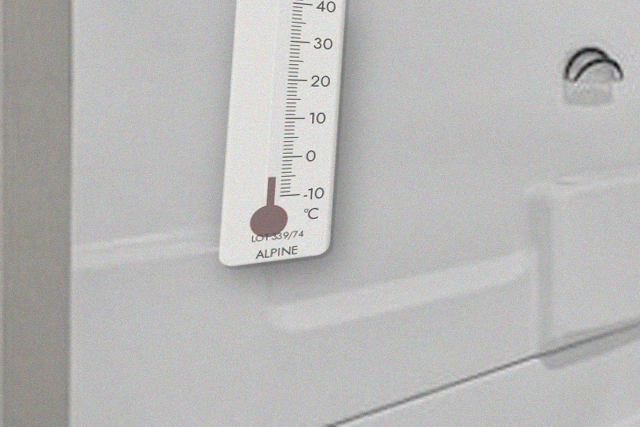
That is value=-5 unit=°C
